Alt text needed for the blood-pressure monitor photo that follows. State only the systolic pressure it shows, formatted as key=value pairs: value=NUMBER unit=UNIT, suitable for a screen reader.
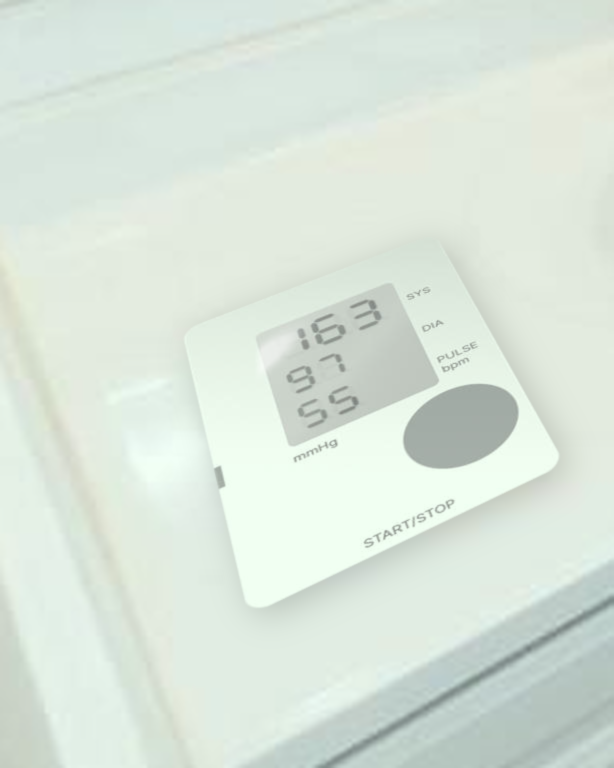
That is value=163 unit=mmHg
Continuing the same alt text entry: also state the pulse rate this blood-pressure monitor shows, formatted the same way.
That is value=55 unit=bpm
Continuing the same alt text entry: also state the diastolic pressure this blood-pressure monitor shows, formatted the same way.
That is value=97 unit=mmHg
